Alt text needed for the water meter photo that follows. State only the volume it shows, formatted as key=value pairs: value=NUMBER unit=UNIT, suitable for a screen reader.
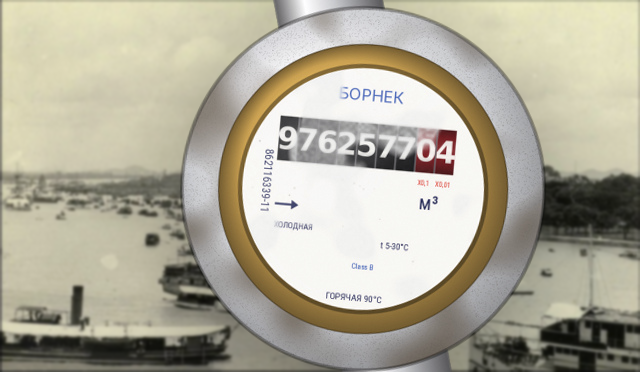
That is value=9762577.04 unit=m³
